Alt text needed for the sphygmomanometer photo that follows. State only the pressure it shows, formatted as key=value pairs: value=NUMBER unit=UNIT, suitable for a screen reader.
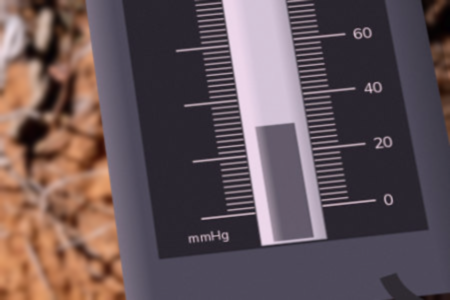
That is value=30 unit=mmHg
